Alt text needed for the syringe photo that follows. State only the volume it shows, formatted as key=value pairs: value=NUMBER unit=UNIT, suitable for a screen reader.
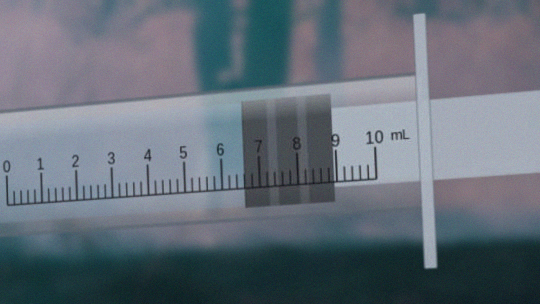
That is value=6.6 unit=mL
